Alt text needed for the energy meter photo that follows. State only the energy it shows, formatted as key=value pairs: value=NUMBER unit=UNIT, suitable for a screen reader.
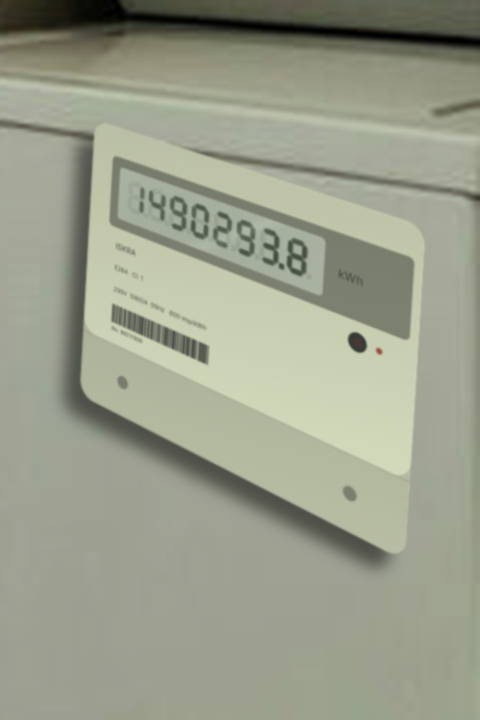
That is value=1490293.8 unit=kWh
